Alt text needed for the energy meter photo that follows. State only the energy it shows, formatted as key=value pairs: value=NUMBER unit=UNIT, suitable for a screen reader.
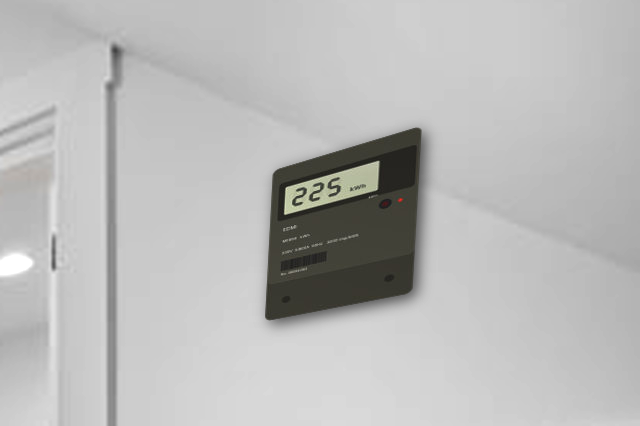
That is value=225 unit=kWh
